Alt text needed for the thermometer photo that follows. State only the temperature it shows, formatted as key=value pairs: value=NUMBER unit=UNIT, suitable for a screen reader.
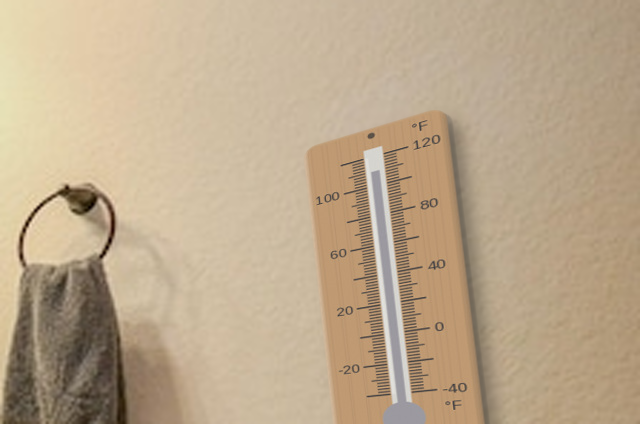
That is value=110 unit=°F
